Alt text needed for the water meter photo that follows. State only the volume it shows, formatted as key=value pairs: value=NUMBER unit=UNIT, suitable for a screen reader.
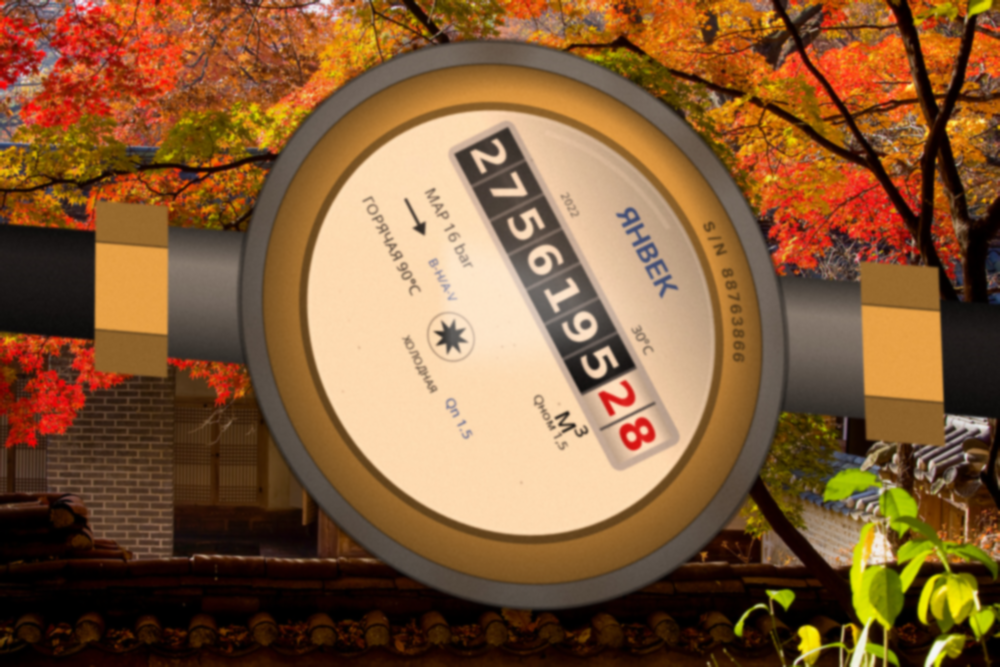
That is value=2756195.28 unit=m³
